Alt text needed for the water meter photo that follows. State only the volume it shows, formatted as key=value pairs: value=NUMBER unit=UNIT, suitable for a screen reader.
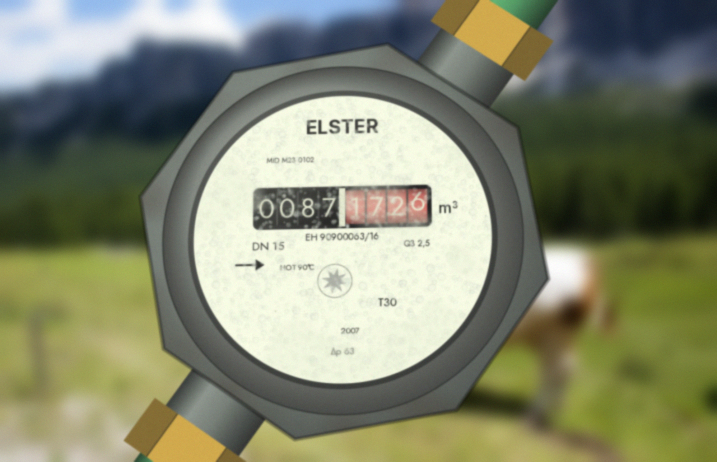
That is value=87.1726 unit=m³
